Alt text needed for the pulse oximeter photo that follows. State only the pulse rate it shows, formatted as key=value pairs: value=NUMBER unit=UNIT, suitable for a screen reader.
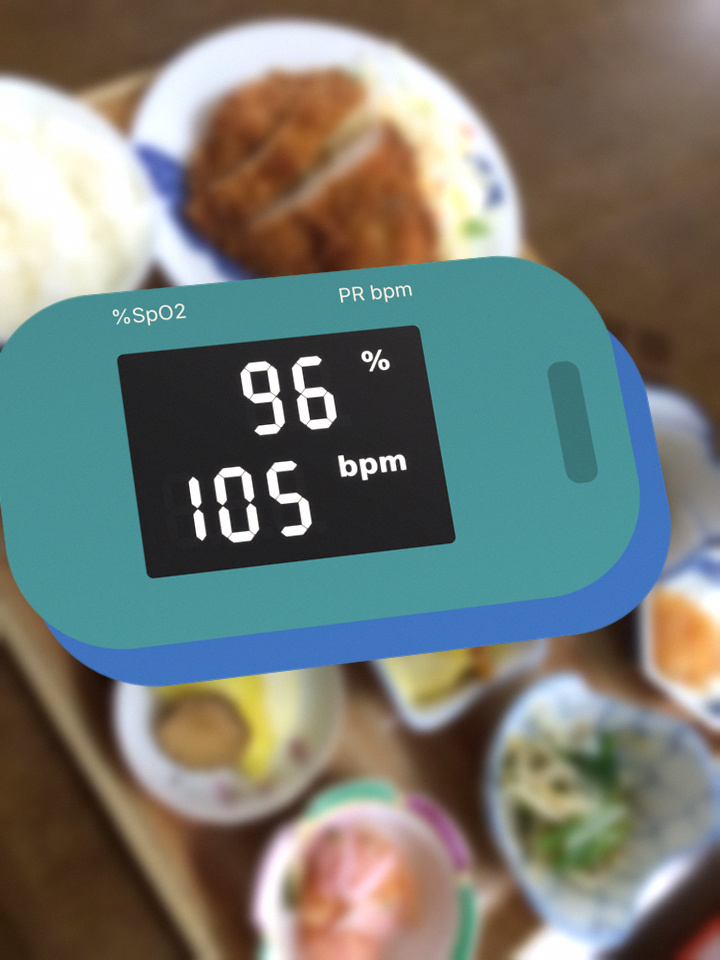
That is value=105 unit=bpm
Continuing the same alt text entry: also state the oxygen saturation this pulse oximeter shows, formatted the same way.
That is value=96 unit=%
